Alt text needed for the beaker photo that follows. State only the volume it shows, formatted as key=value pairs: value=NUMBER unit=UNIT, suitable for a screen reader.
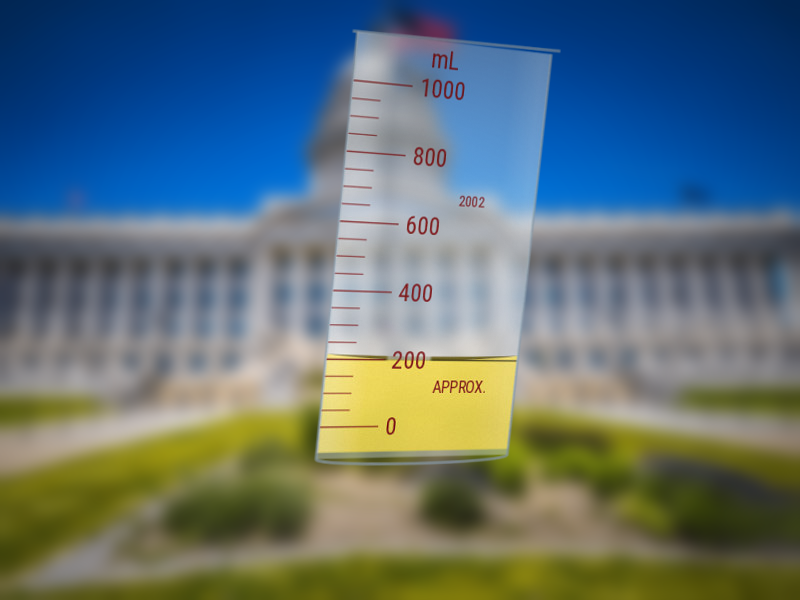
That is value=200 unit=mL
